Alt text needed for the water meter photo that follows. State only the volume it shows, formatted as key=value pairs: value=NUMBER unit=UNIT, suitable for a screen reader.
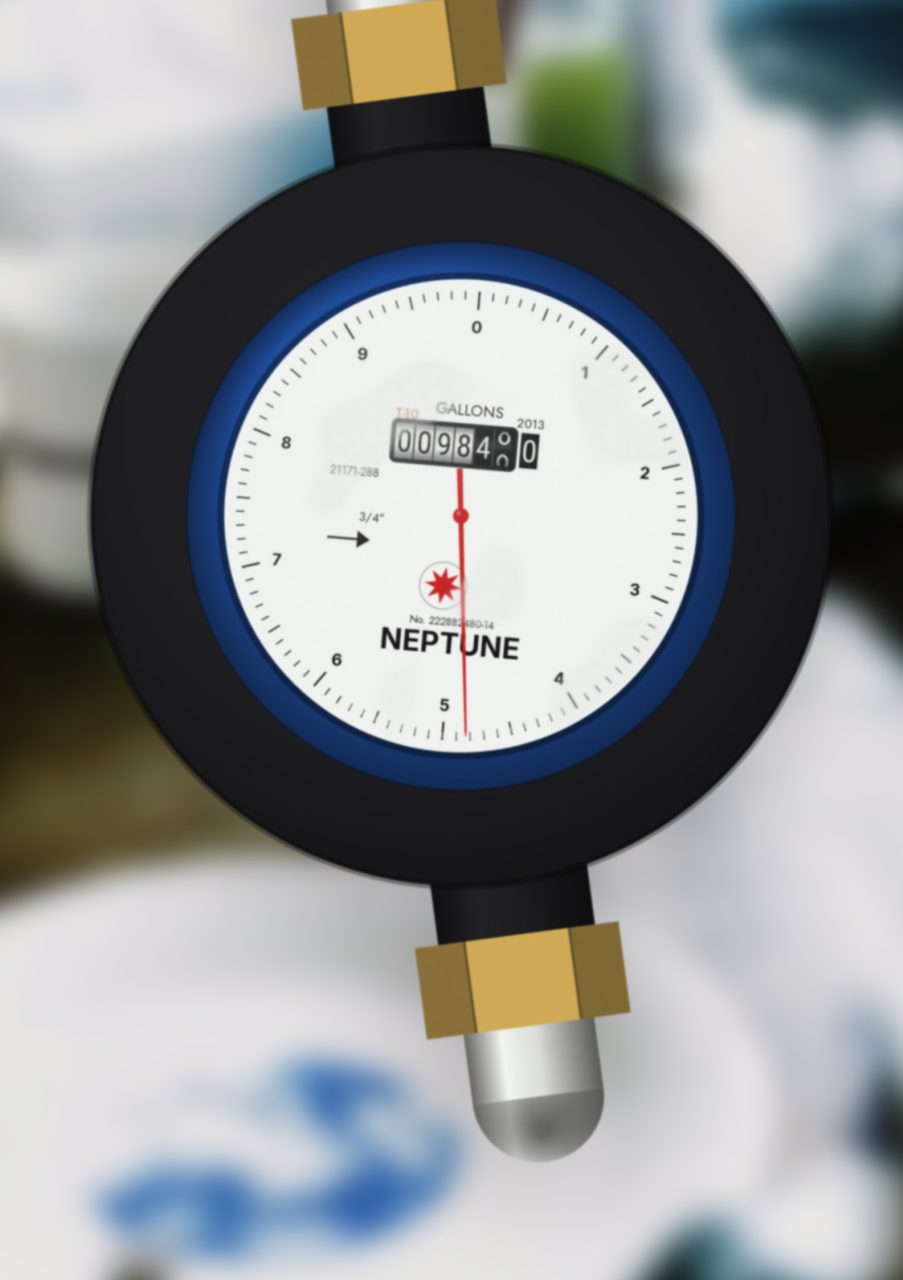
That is value=98484.8 unit=gal
